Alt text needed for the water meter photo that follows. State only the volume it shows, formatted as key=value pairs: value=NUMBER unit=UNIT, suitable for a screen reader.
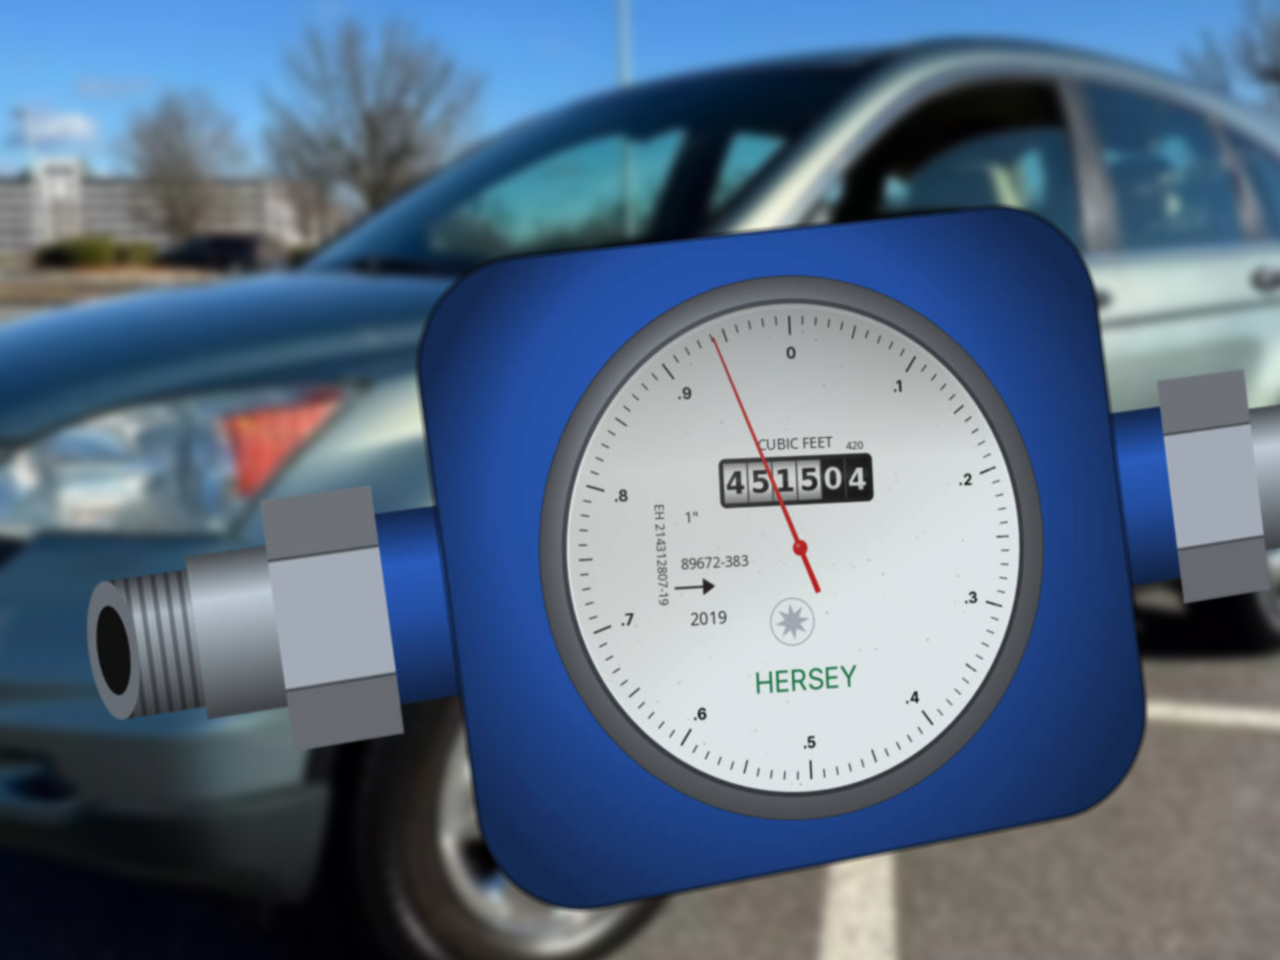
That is value=451503.94 unit=ft³
